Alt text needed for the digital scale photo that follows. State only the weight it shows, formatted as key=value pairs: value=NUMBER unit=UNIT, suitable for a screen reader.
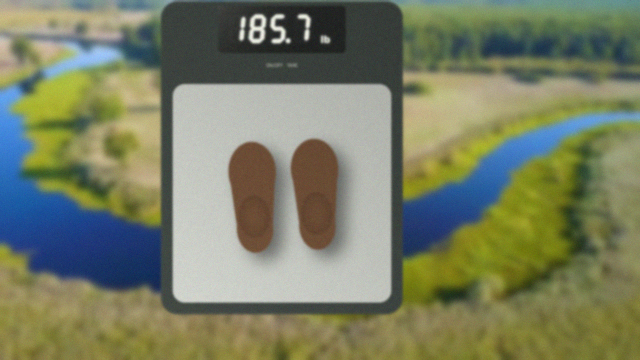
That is value=185.7 unit=lb
